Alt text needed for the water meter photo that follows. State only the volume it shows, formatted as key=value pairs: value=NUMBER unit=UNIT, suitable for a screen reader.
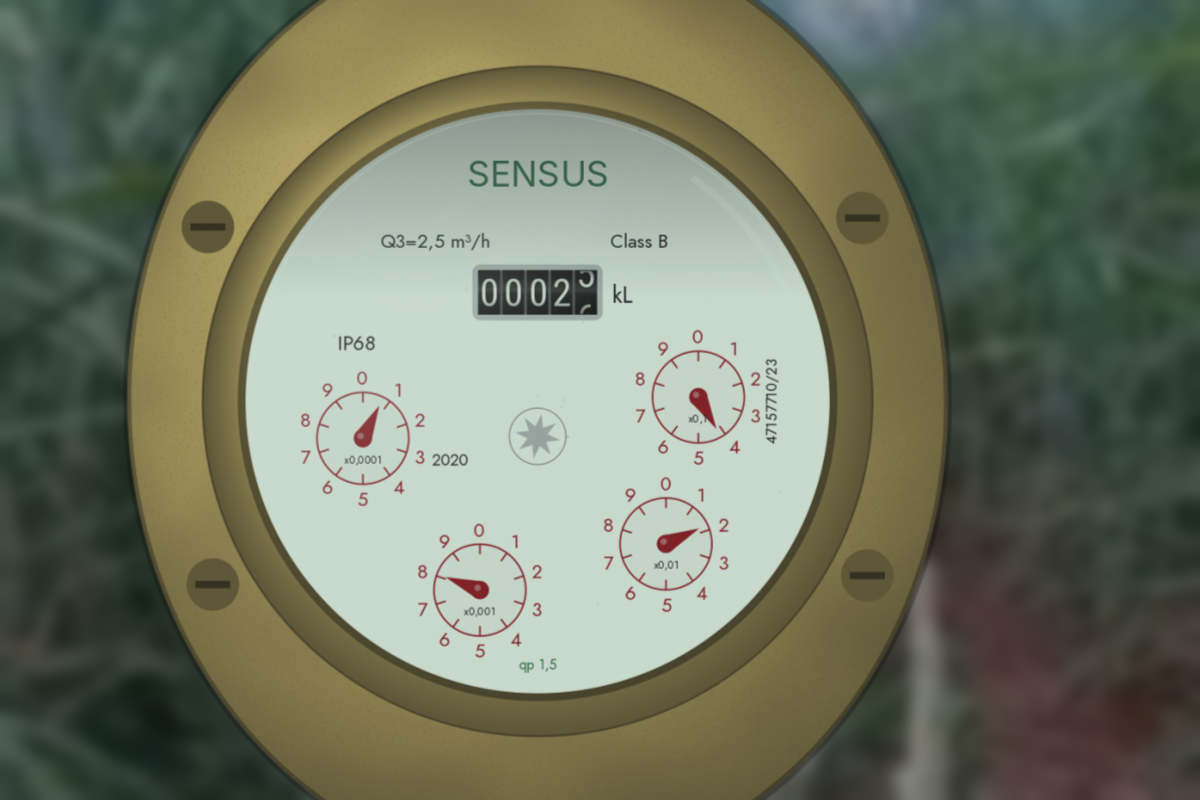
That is value=25.4180 unit=kL
